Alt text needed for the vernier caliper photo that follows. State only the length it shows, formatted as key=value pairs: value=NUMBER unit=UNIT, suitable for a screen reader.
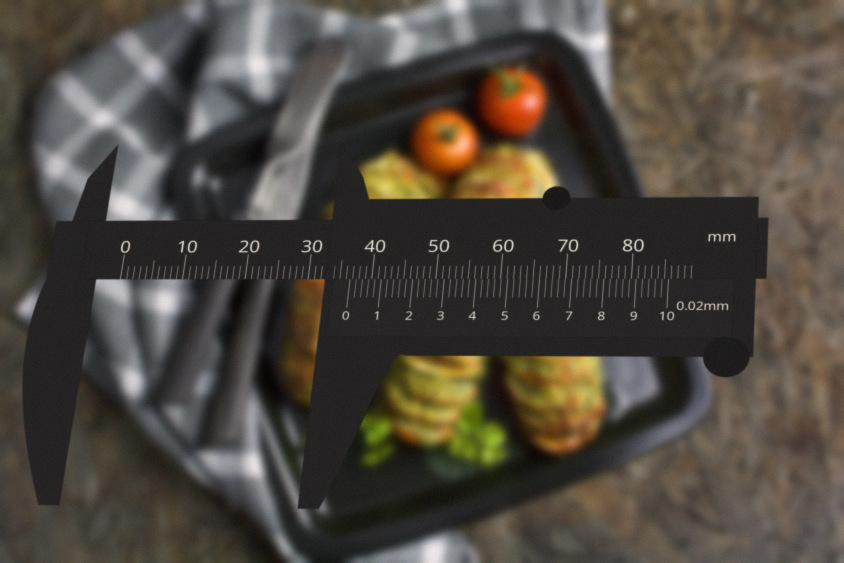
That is value=36.6 unit=mm
